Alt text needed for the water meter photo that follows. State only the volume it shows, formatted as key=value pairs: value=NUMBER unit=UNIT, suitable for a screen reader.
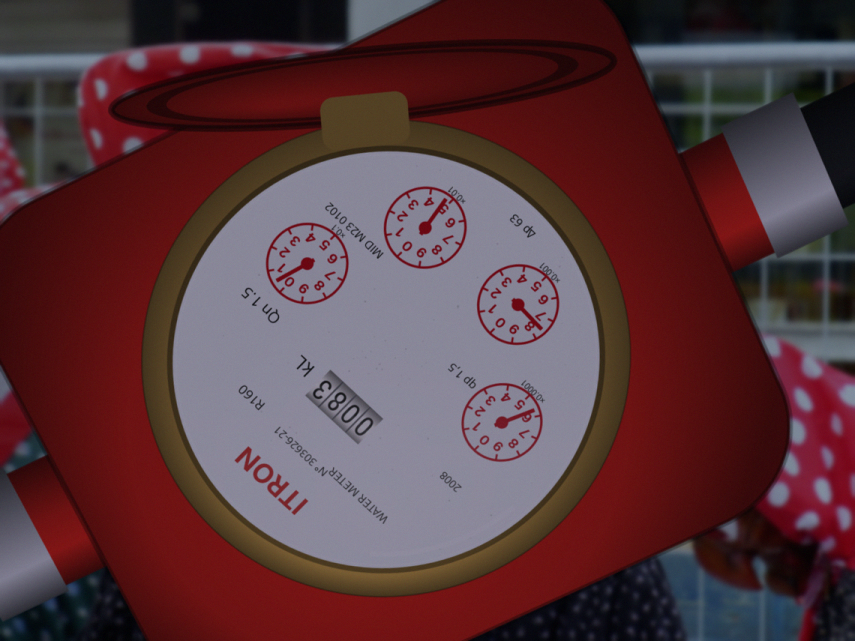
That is value=83.0475 unit=kL
